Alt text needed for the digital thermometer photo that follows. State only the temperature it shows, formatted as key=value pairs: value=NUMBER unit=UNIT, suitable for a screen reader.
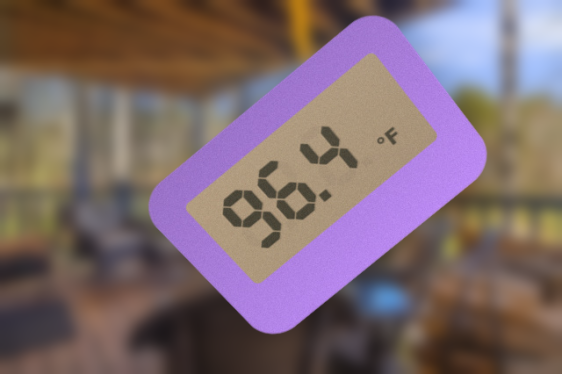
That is value=96.4 unit=°F
